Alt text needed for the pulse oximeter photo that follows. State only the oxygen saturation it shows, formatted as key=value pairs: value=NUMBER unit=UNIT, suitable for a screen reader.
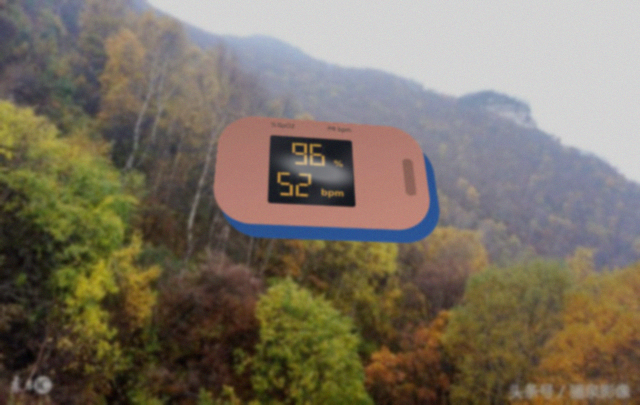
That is value=96 unit=%
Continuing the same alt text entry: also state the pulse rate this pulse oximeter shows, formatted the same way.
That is value=52 unit=bpm
